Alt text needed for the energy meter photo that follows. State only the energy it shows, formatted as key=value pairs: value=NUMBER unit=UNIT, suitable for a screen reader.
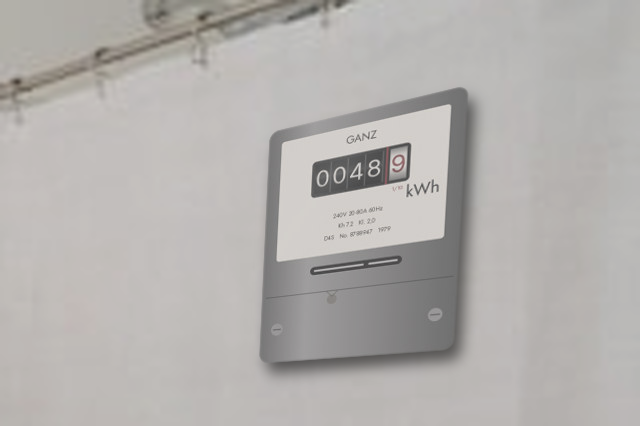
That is value=48.9 unit=kWh
